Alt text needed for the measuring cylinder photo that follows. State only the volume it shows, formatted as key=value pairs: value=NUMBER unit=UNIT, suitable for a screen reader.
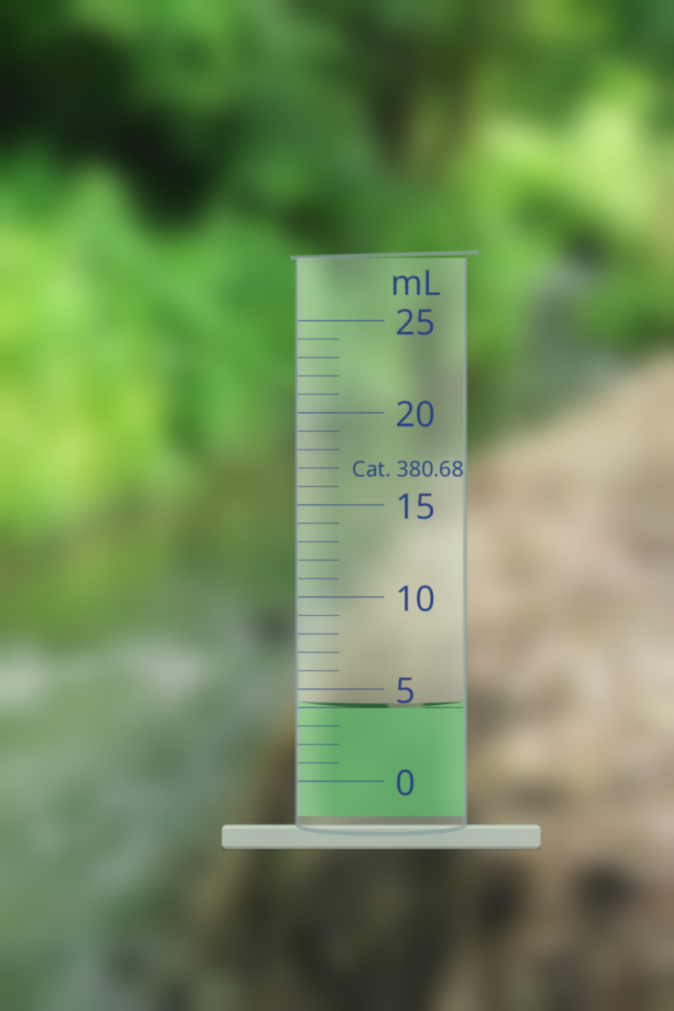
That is value=4 unit=mL
